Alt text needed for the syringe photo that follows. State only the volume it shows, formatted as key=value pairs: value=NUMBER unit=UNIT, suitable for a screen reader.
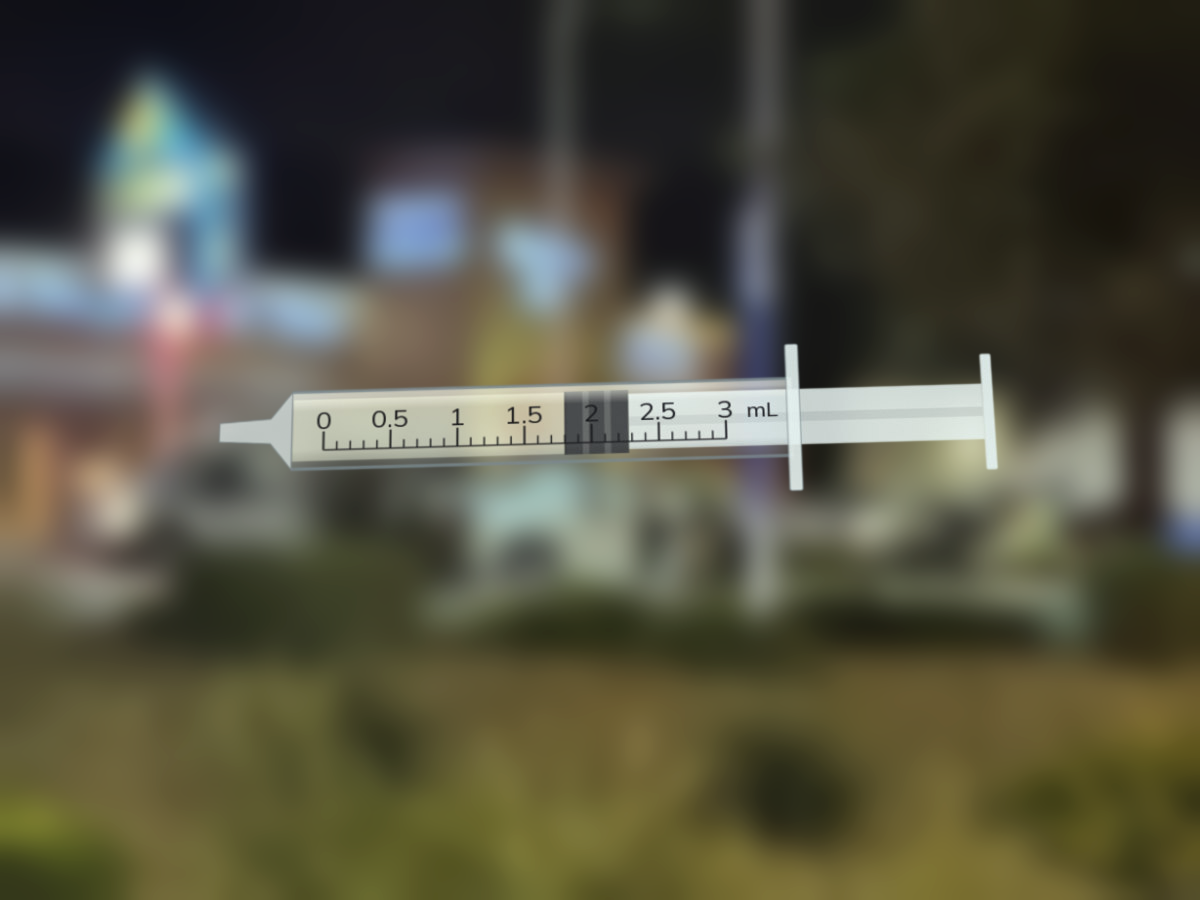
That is value=1.8 unit=mL
